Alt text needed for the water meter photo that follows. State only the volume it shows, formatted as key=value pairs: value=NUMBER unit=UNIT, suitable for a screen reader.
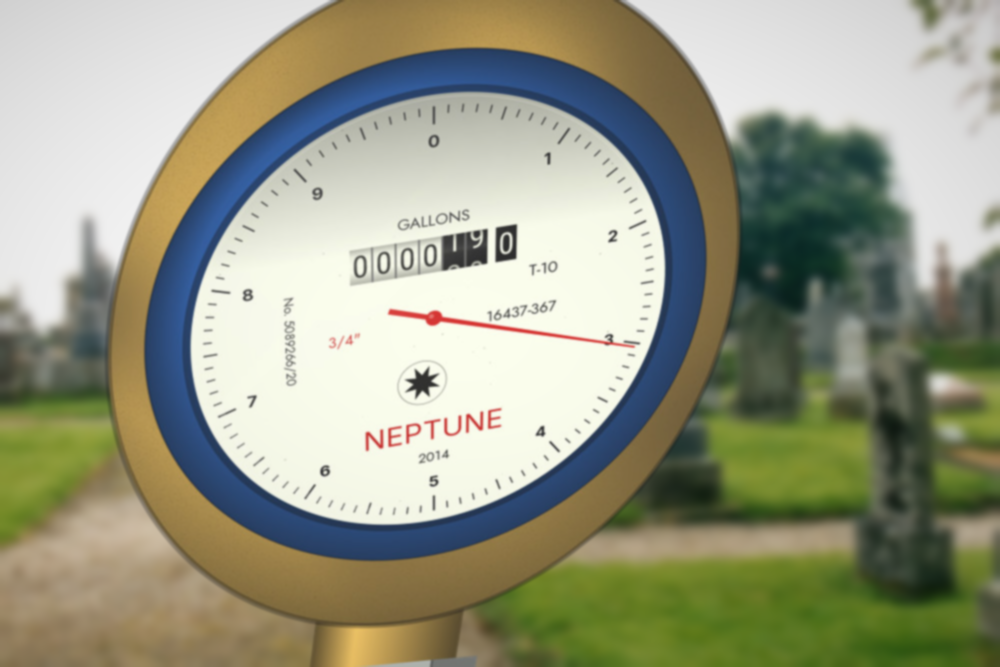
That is value=193.0 unit=gal
